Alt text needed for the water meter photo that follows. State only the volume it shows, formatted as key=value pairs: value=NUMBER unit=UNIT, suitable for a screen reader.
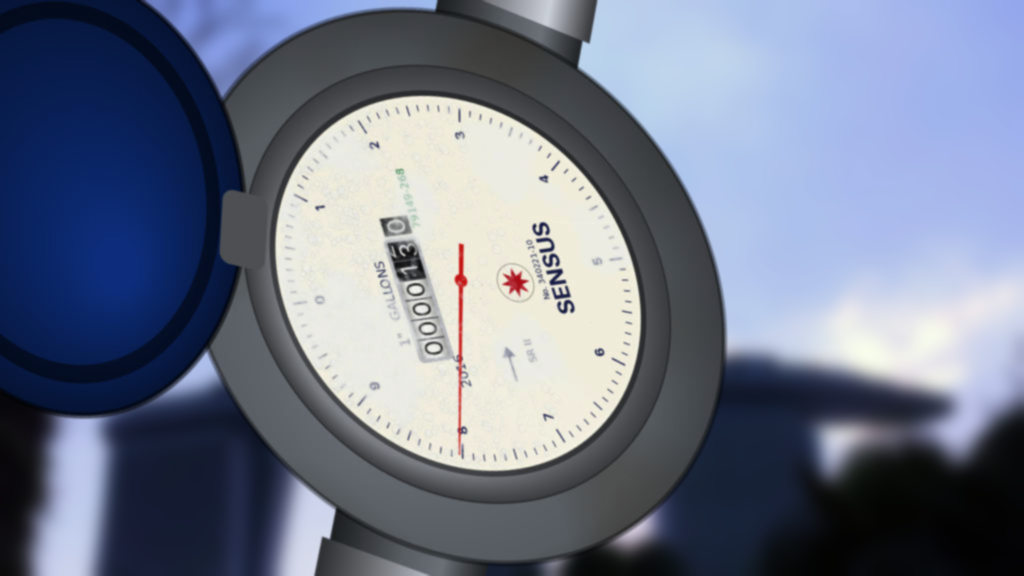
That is value=128.0 unit=gal
